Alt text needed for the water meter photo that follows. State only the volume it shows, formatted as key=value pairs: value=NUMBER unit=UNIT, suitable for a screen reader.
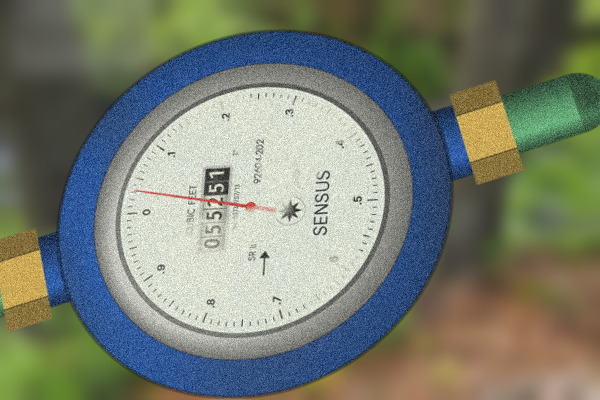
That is value=55251.03 unit=ft³
